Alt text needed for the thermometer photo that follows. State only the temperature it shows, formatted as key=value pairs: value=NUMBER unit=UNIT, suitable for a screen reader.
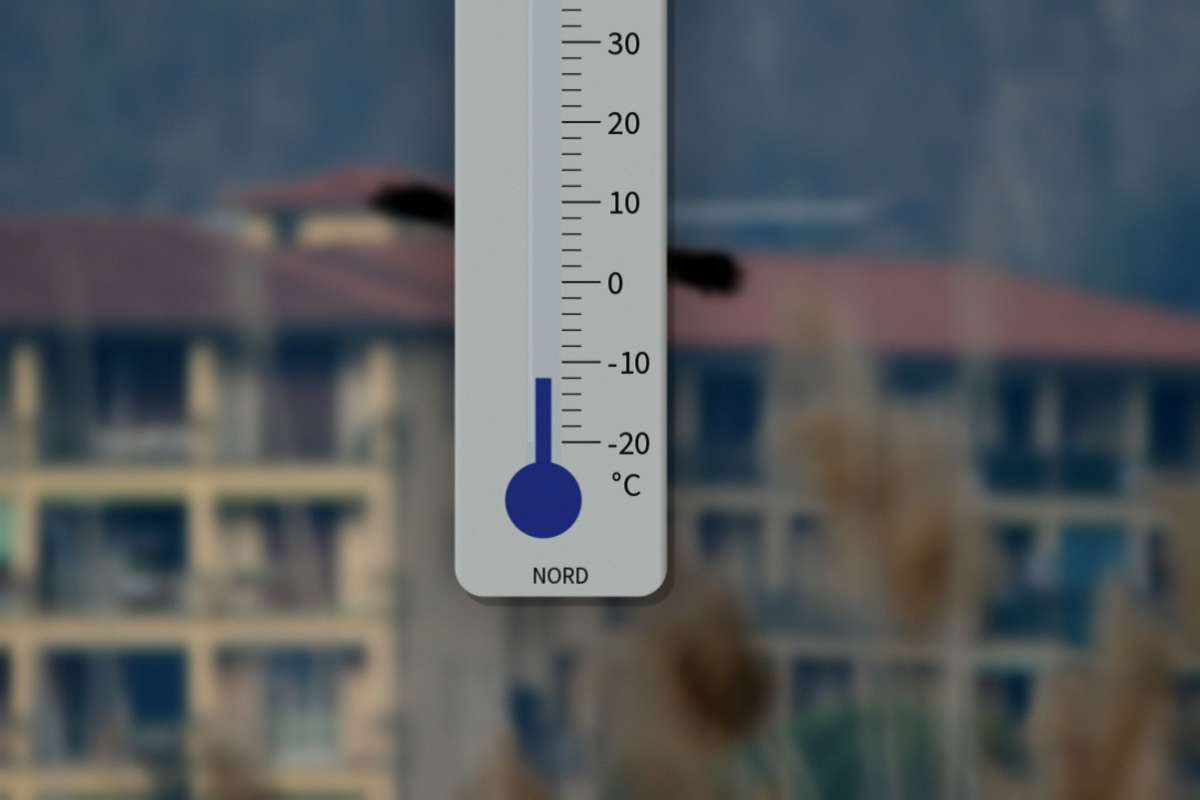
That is value=-12 unit=°C
